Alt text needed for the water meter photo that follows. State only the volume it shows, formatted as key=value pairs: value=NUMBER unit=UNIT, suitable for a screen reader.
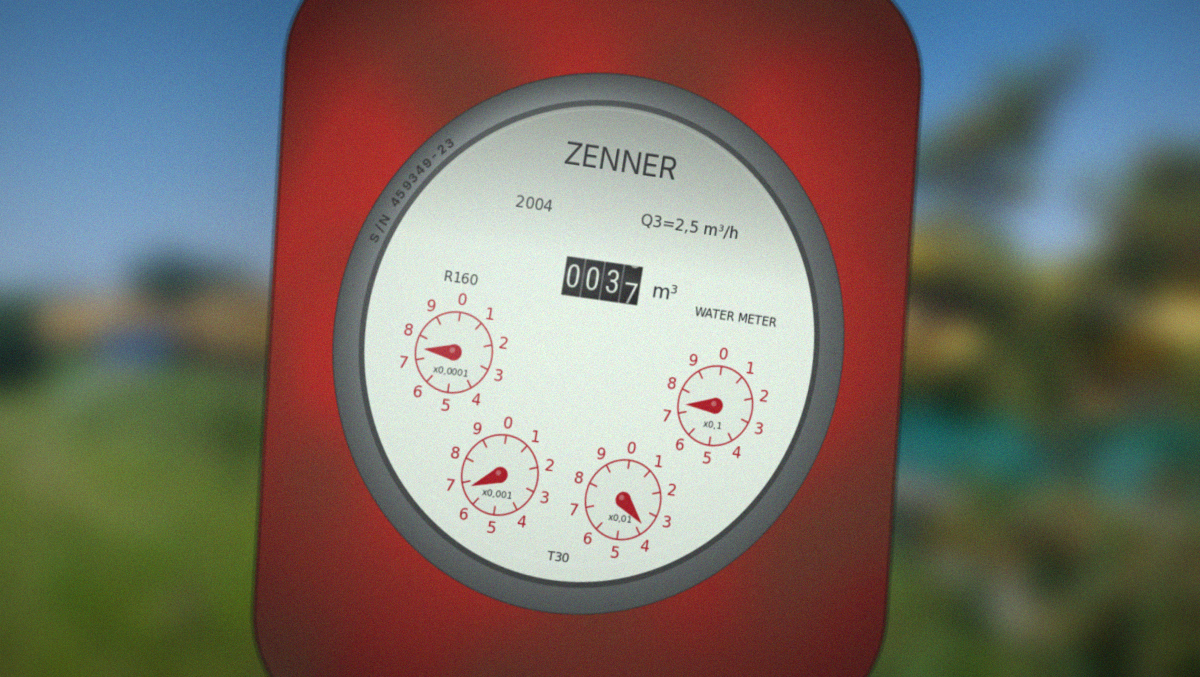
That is value=36.7367 unit=m³
